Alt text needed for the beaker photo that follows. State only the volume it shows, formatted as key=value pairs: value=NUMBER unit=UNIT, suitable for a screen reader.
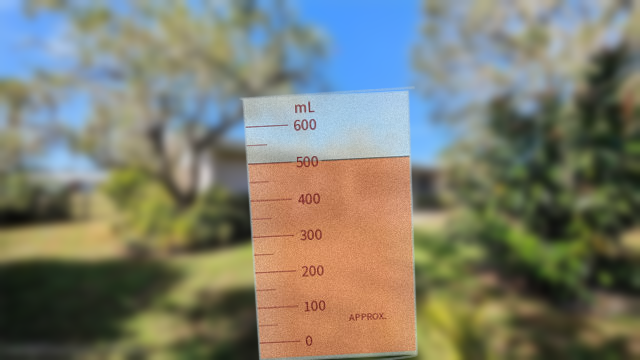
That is value=500 unit=mL
